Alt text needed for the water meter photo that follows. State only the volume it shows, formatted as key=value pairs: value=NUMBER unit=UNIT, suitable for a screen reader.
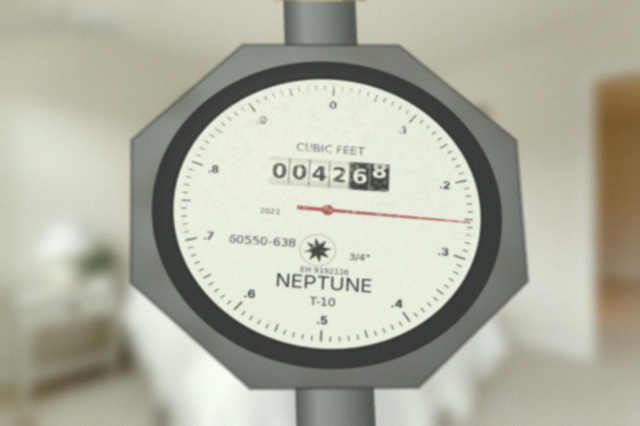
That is value=4268.25 unit=ft³
